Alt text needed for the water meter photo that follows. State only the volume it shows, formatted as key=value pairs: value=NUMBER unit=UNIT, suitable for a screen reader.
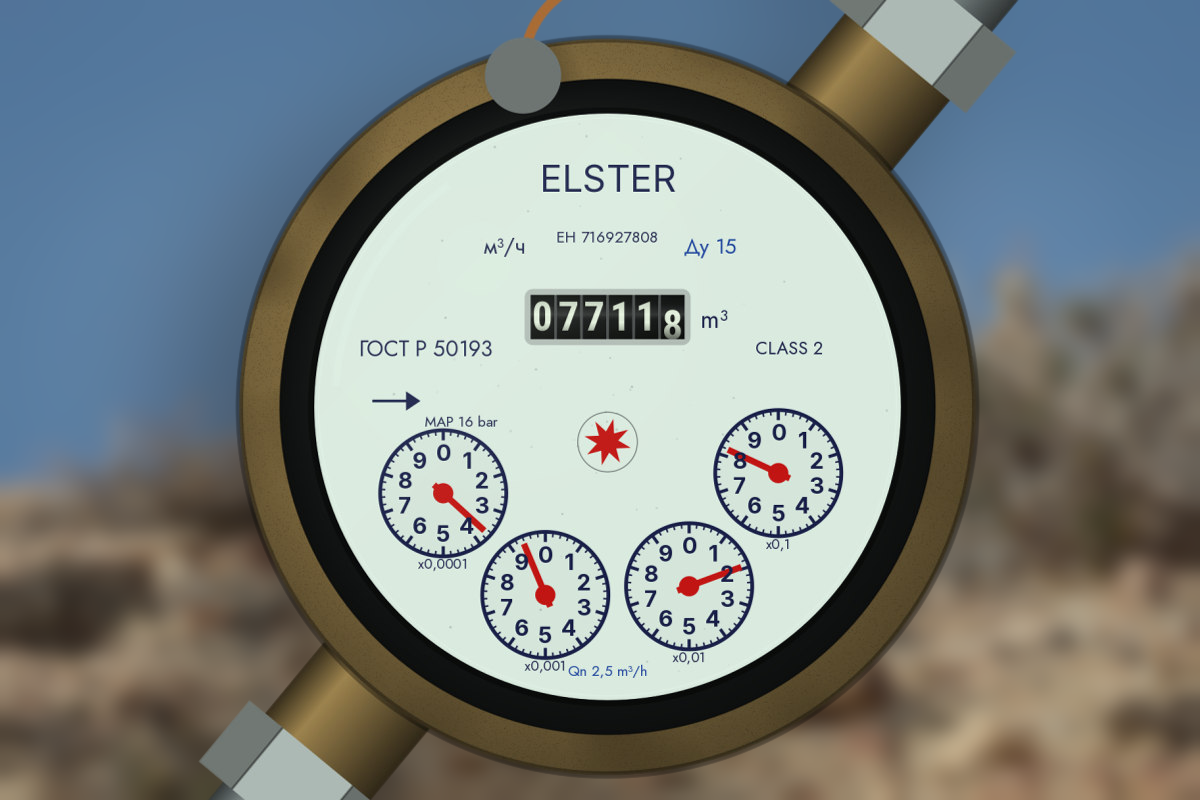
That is value=77117.8193 unit=m³
